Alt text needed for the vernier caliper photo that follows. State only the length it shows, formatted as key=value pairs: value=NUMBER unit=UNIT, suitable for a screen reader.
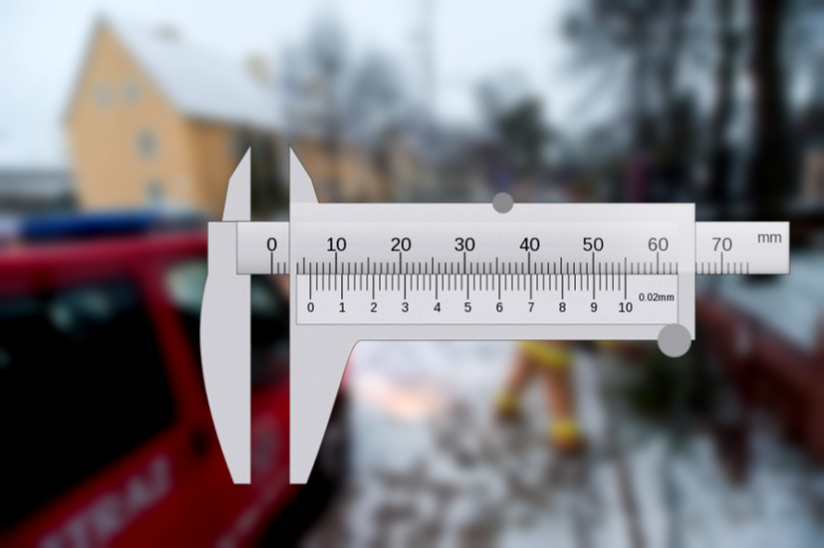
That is value=6.0 unit=mm
